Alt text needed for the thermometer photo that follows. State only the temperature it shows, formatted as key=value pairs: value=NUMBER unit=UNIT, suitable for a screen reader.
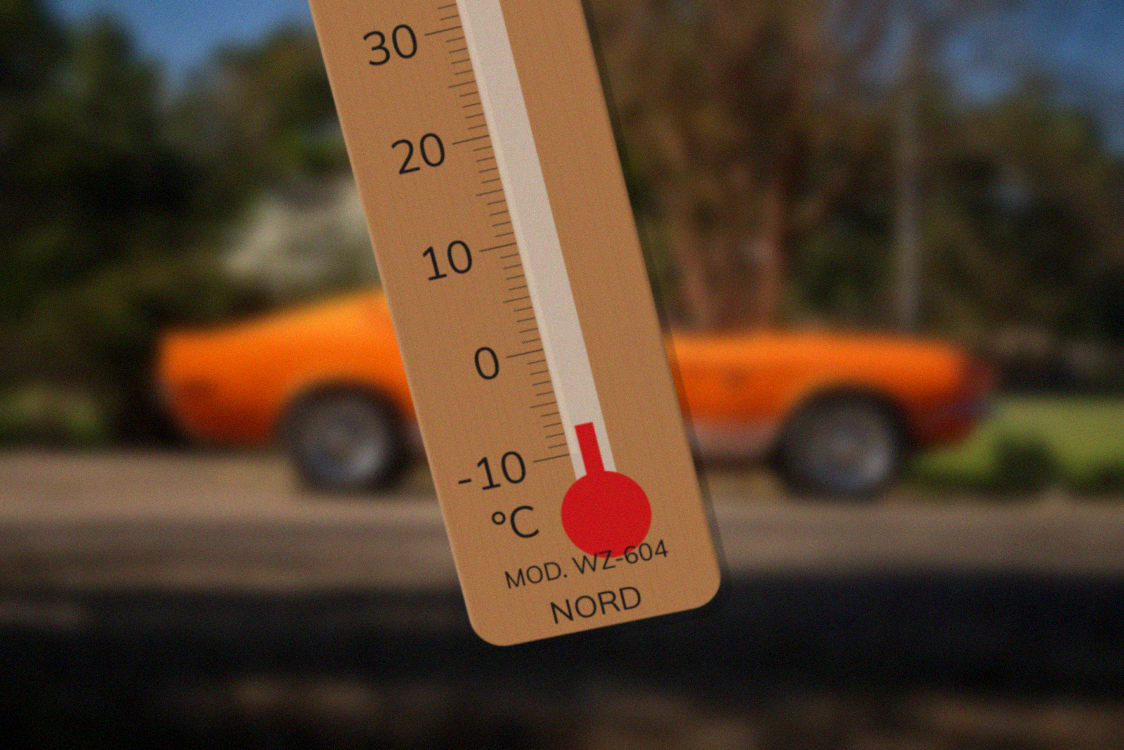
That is value=-7.5 unit=°C
